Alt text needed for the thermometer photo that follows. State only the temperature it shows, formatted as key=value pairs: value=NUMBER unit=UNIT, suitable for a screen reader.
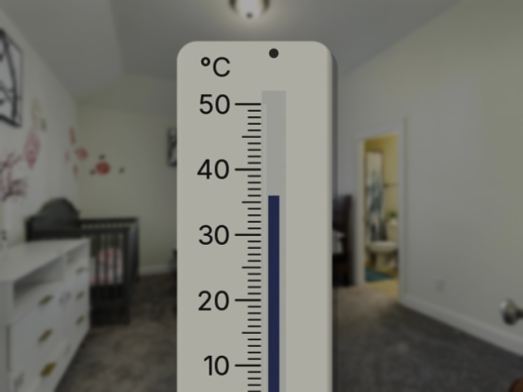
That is value=36 unit=°C
